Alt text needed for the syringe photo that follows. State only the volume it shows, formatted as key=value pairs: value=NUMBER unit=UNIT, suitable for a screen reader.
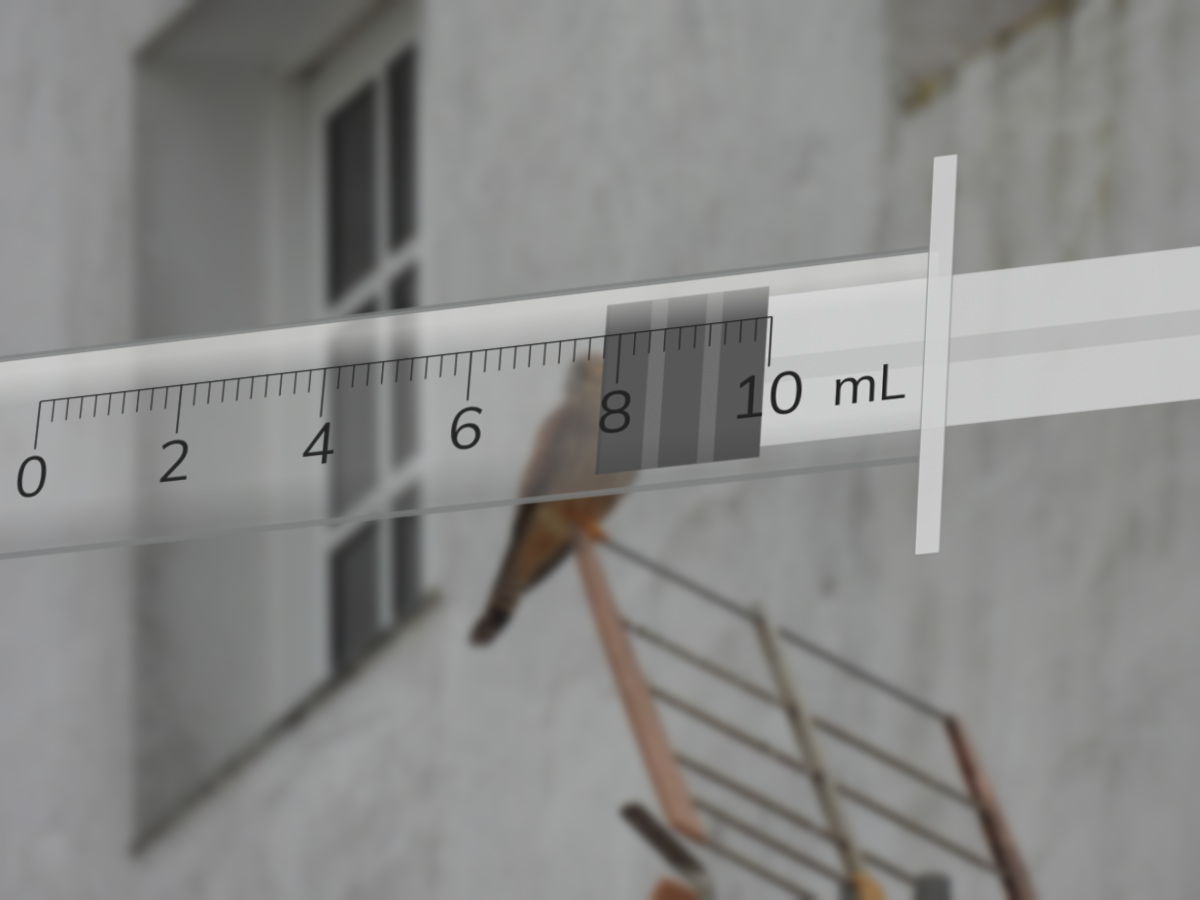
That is value=7.8 unit=mL
